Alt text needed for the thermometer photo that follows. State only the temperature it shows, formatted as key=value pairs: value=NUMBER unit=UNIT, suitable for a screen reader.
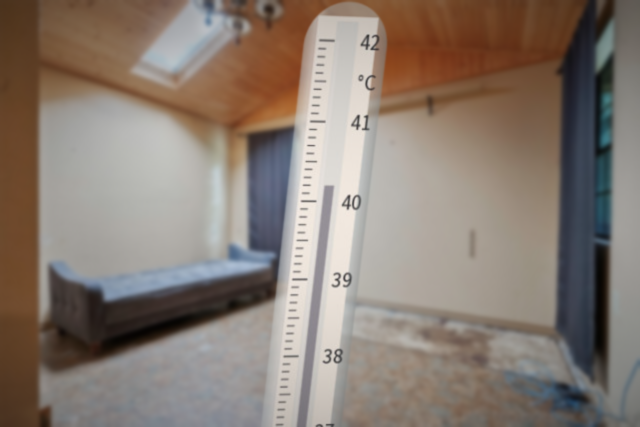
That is value=40.2 unit=°C
